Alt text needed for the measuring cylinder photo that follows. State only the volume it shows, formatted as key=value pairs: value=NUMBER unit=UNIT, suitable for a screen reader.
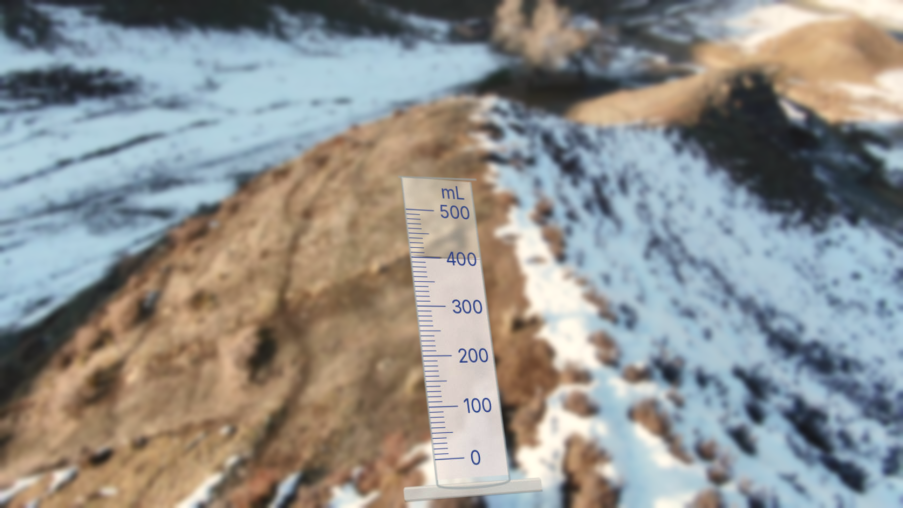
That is value=400 unit=mL
